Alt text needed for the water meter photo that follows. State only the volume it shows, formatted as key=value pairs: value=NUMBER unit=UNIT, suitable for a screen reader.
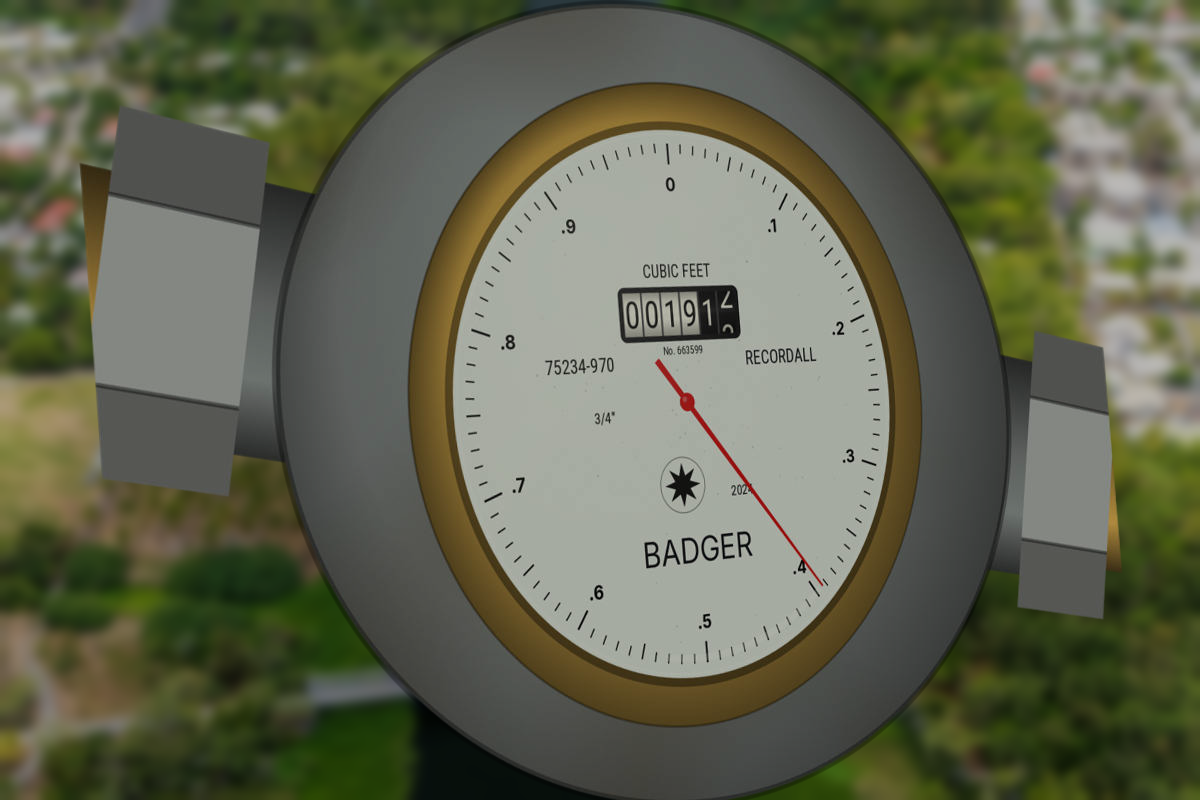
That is value=1912.39 unit=ft³
